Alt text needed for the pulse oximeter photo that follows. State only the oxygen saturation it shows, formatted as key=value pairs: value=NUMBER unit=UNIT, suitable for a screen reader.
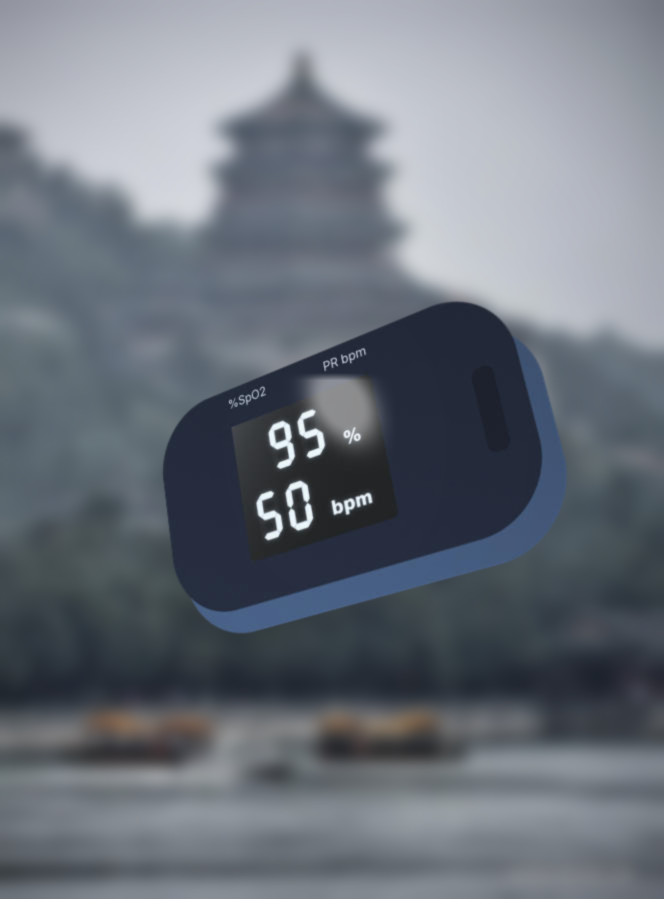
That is value=95 unit=%
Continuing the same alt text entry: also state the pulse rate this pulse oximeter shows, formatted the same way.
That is value=50 unit=bpm
